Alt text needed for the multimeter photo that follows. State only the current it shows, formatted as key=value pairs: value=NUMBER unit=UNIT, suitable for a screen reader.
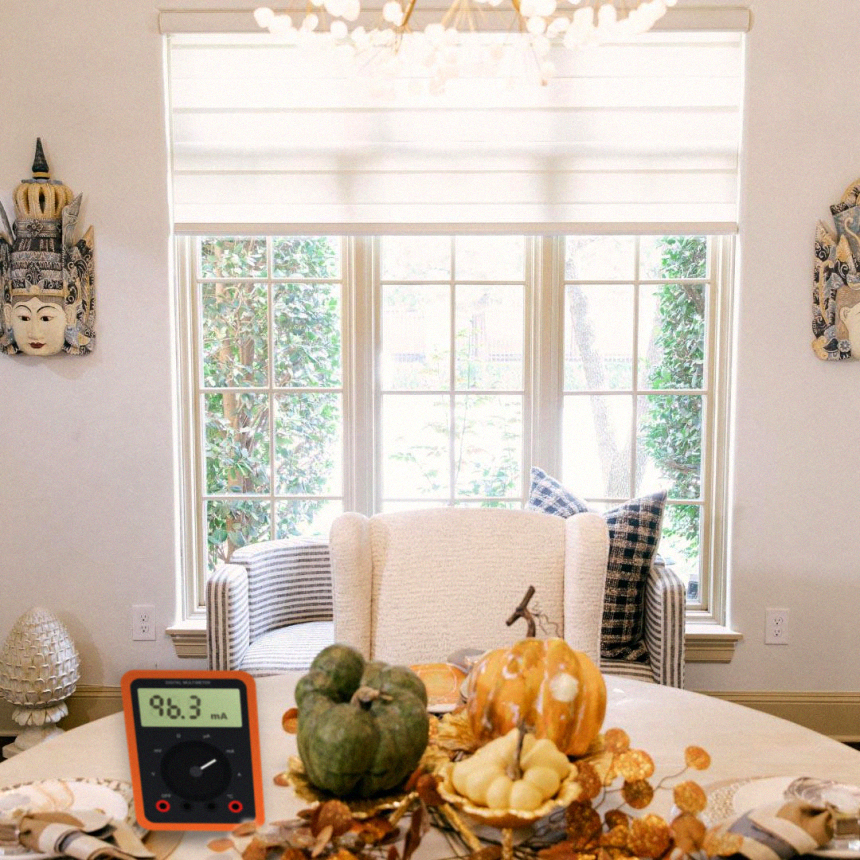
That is value=96.3 unit=mA
